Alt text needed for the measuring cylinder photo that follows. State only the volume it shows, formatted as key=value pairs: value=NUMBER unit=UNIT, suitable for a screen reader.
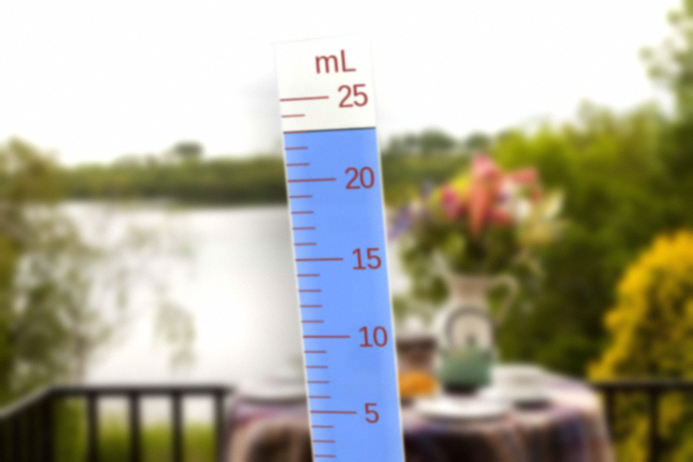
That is value=23 unit=mL
